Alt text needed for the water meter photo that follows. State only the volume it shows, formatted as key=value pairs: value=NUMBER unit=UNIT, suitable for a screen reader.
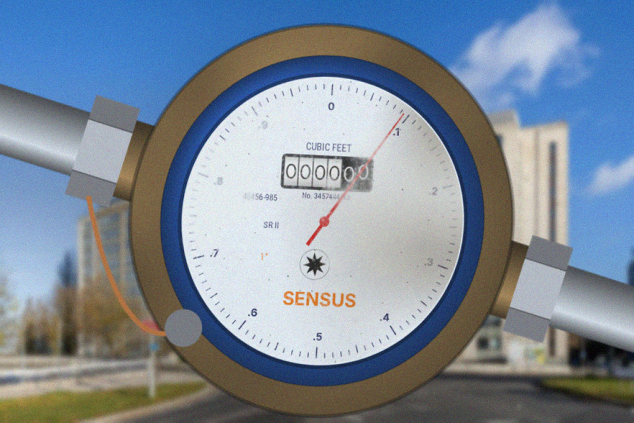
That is value=0.09 unit=ft³
